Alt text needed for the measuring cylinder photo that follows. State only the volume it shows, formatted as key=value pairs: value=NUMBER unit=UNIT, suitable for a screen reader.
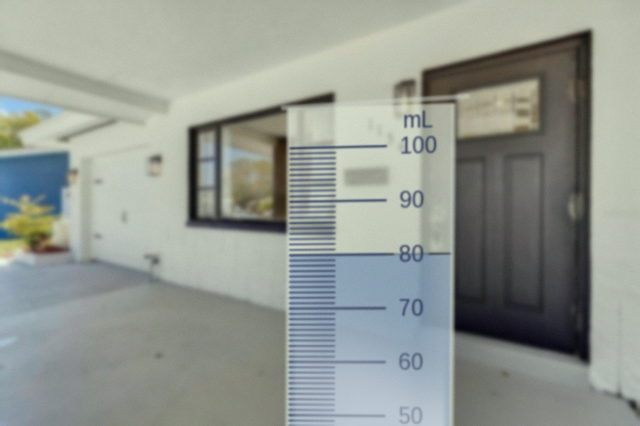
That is value=80 unit=mL
